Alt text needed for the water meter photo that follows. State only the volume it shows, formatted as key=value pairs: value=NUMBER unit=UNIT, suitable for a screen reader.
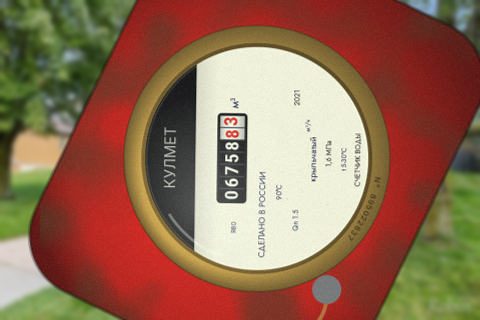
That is value=6758.83 unit=m³
